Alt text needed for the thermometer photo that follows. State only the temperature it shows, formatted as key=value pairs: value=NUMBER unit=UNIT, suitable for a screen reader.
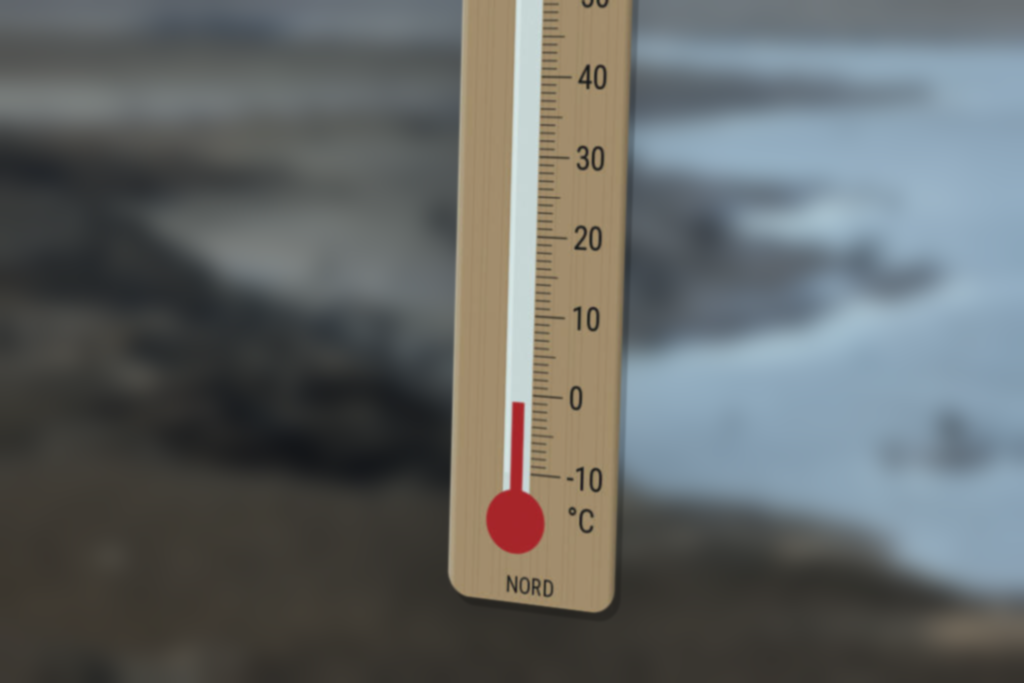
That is value=-1 unit=°C
